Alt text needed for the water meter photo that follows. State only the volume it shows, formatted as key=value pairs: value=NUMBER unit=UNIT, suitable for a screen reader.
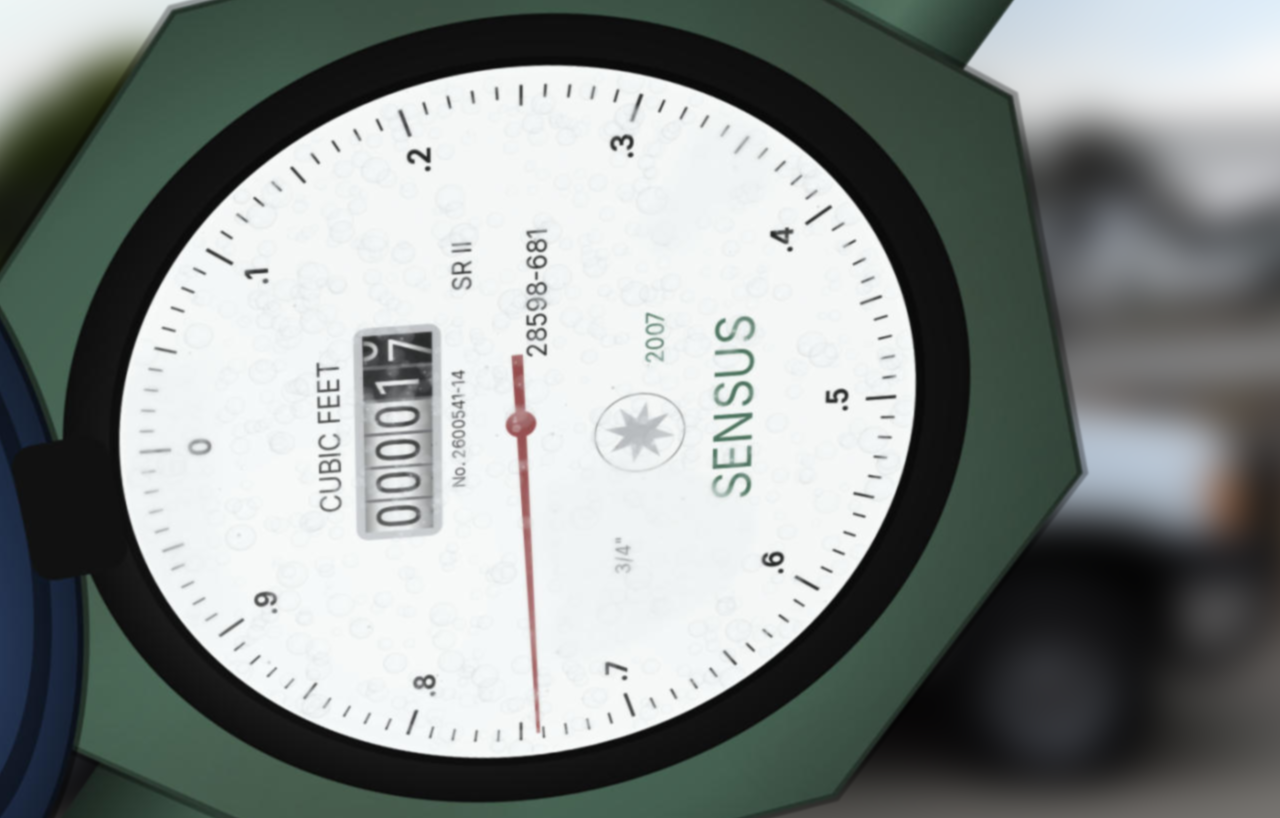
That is value=16.74 unit=ft³
